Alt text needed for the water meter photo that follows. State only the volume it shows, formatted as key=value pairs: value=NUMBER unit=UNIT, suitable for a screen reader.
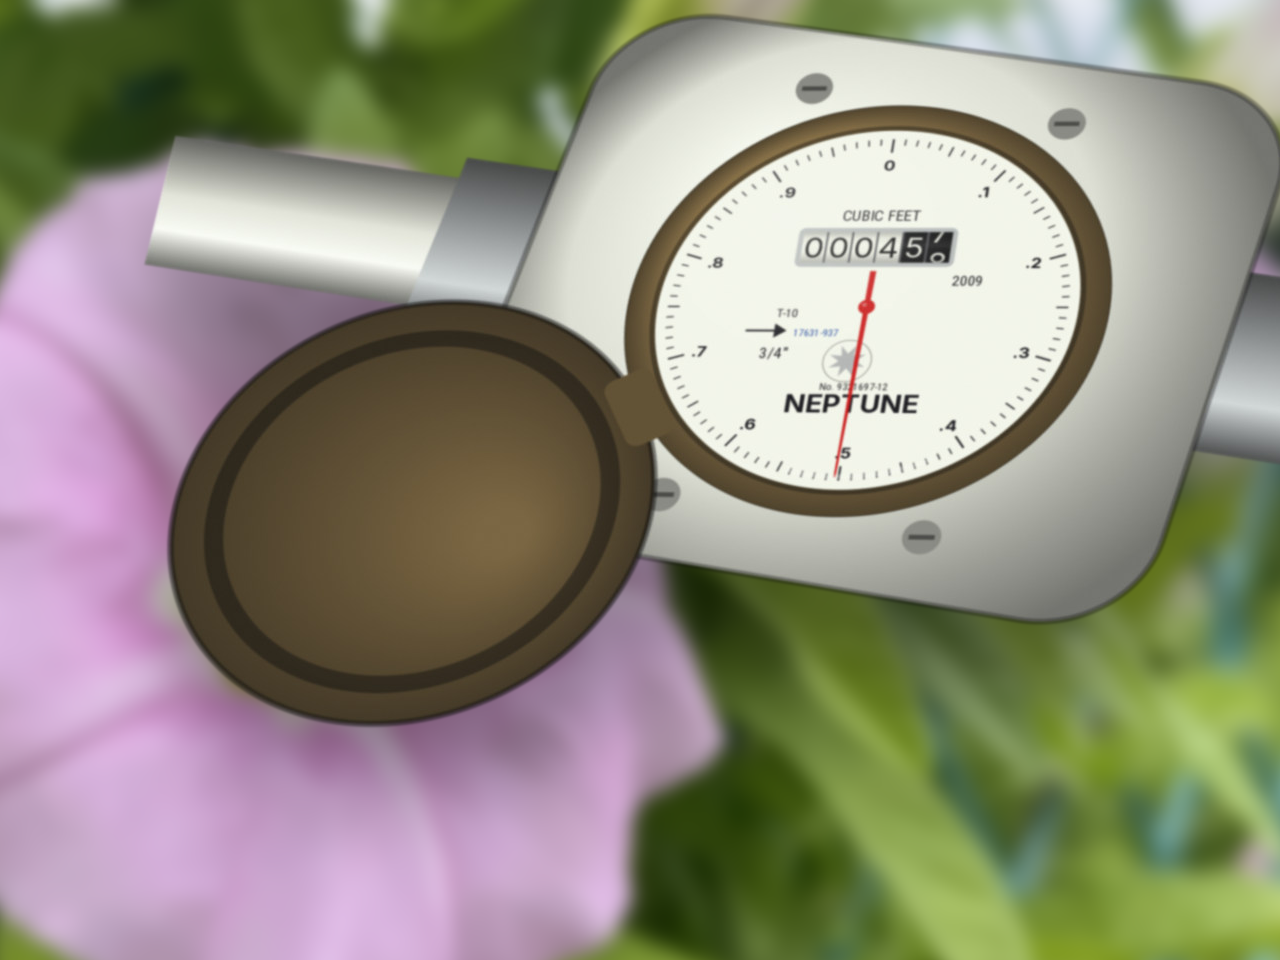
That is value=457.50 unit=ft³
